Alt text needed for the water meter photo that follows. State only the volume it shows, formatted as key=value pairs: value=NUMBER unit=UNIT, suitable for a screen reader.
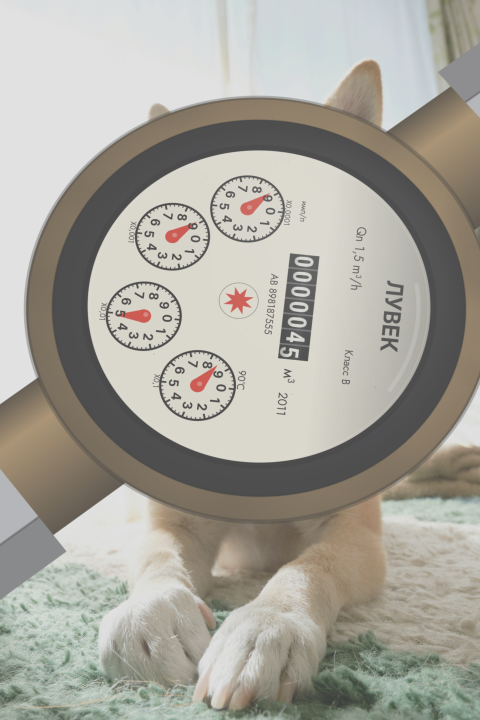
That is value=44.8488 unit=m³
